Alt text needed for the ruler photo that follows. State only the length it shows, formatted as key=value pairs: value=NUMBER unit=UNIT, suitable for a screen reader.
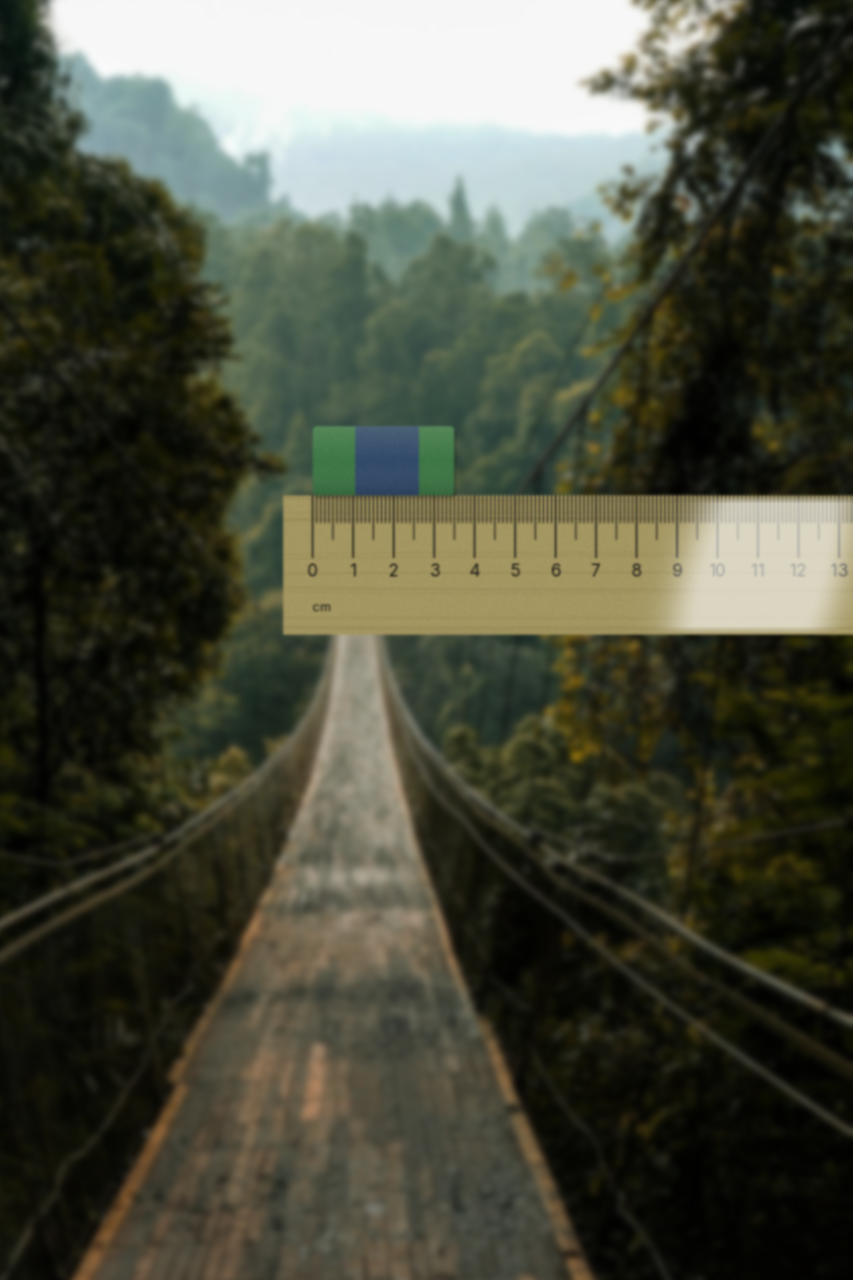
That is value=3.5 unit=cm
